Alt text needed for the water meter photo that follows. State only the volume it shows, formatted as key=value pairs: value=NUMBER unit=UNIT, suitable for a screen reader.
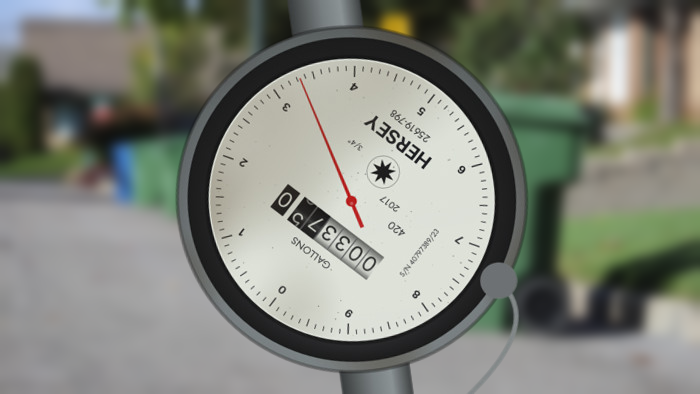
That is value=33753.3 unit=gal
